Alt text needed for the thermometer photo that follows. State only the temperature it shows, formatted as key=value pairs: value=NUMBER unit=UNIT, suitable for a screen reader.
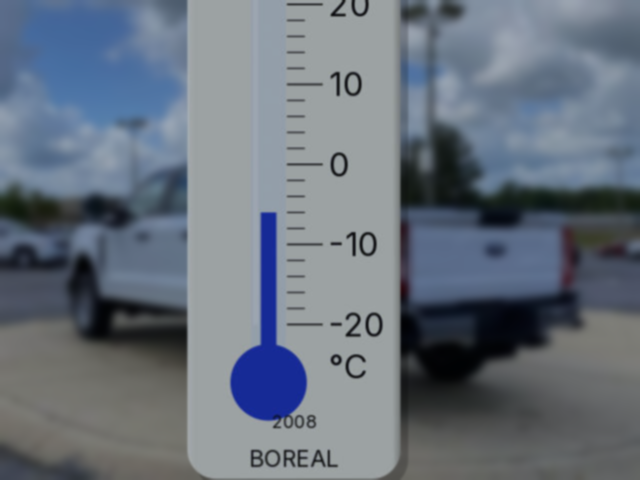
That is value=-6 unit=°C
